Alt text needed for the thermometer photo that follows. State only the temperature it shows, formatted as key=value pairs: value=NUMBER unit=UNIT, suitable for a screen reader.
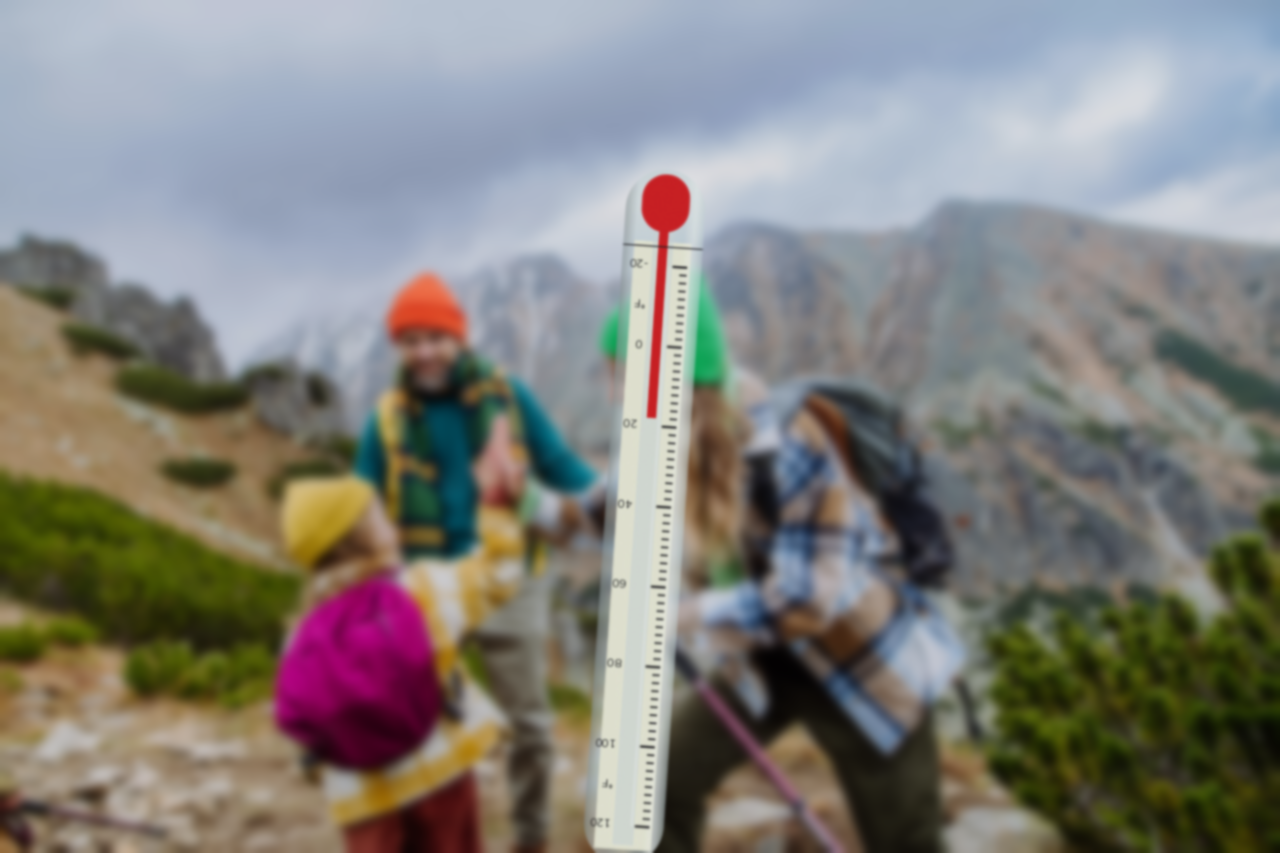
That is value=18 unit=°F
